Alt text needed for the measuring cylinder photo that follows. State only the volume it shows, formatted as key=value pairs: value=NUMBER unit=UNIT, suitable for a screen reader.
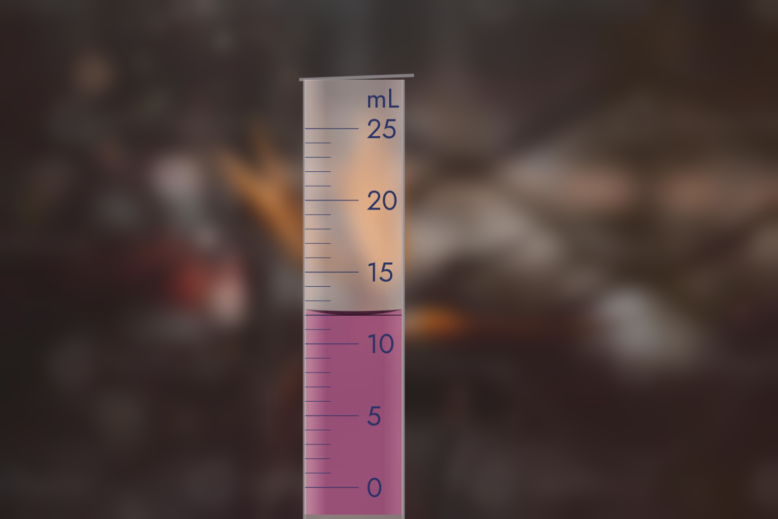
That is value=12 unit=mL
